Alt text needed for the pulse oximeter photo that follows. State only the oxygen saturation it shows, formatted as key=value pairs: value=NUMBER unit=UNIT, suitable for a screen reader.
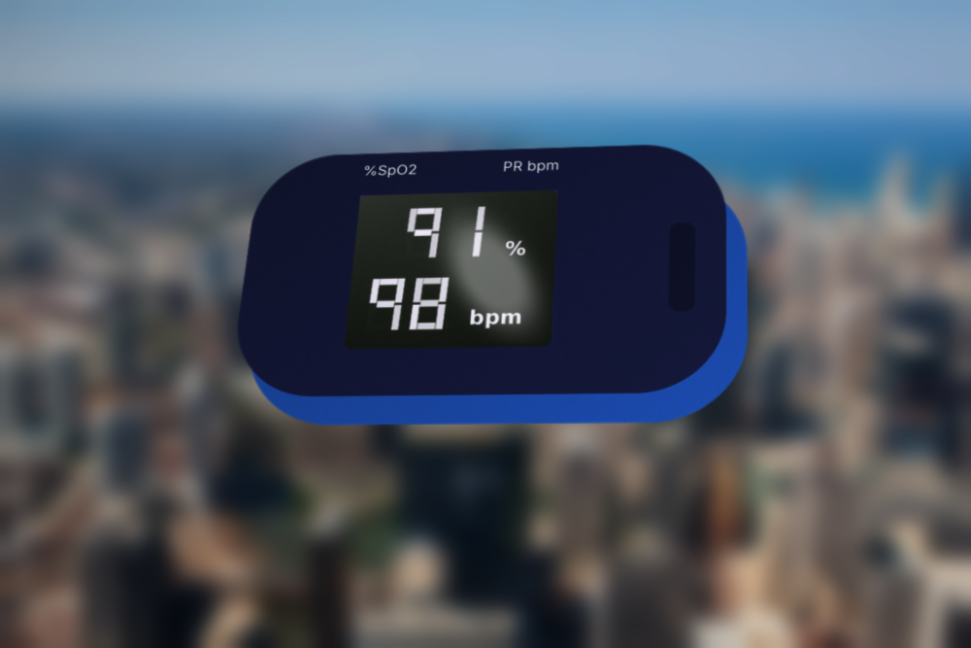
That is value=91 unit=%
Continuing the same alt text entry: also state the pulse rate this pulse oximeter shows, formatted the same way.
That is value=98 unit=bpm
